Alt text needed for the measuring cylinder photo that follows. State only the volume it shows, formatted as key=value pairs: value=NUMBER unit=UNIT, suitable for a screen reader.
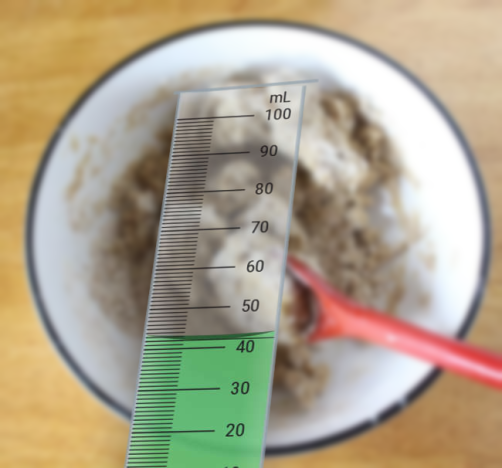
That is value=42 unit=mL
